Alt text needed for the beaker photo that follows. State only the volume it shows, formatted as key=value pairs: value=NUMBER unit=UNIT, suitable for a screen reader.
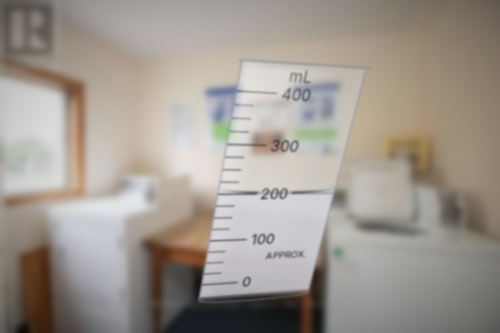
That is value=200 unit=mL
